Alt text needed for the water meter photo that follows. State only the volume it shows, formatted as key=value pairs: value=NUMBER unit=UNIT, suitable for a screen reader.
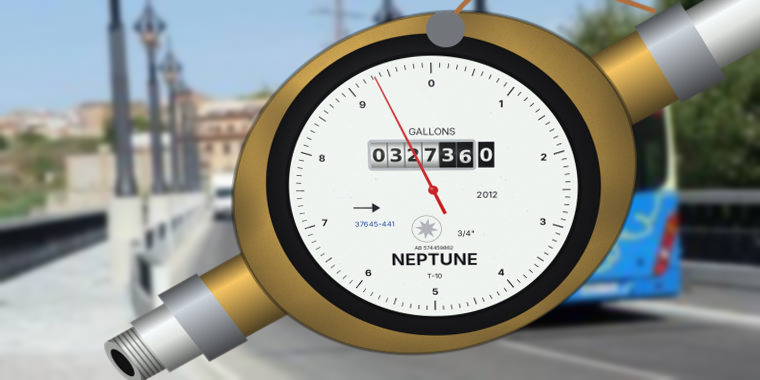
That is value=327359.3 unit=gal
